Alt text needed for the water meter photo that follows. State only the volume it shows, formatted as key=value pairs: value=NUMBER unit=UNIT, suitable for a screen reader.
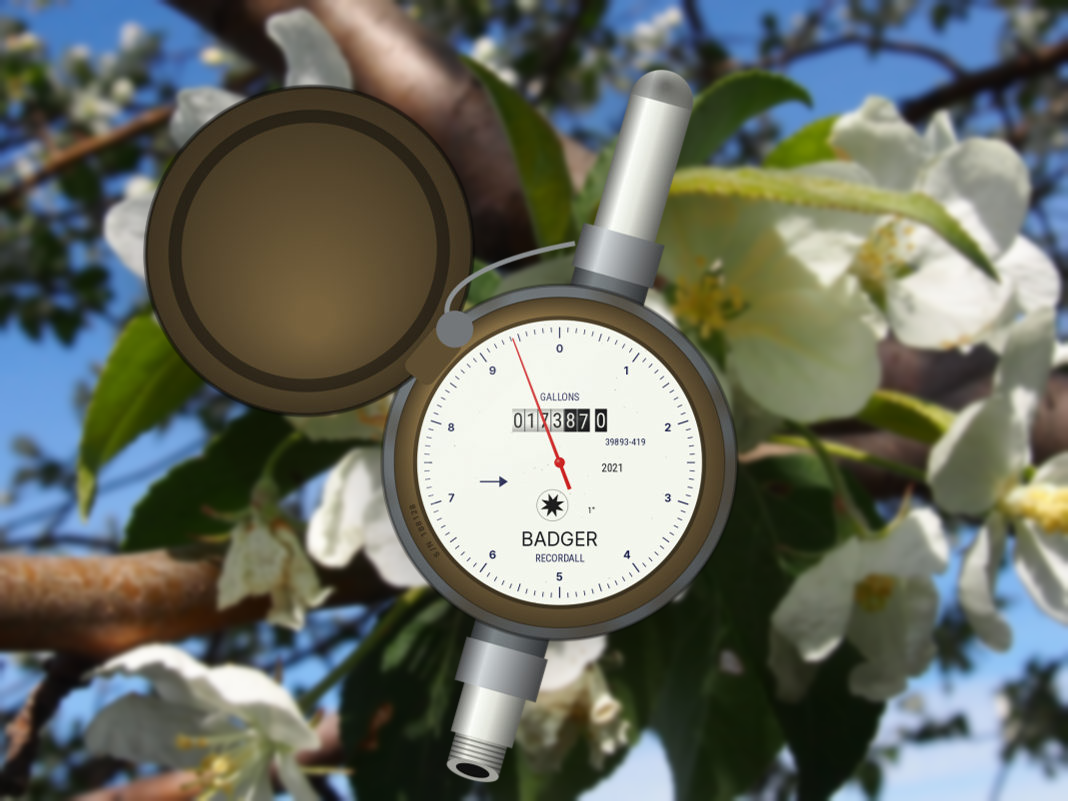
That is value=173869.4 unit=gal
